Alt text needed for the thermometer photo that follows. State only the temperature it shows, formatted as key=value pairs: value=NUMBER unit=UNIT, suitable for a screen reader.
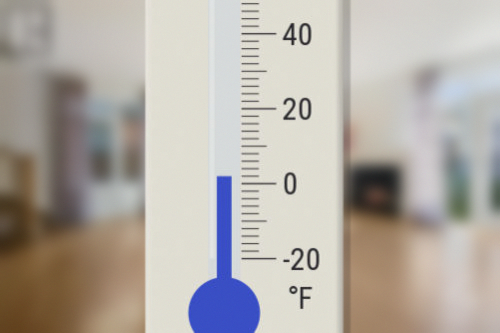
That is value=2 unit=°F
